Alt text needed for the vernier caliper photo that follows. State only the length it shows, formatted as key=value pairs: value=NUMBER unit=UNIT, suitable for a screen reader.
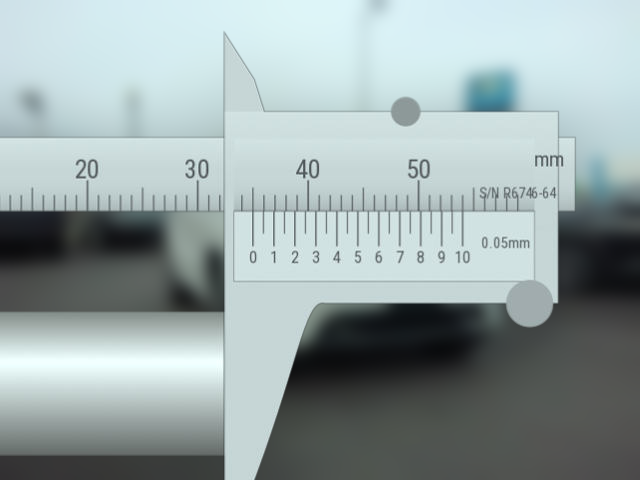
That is value=35.0 unit=mm
